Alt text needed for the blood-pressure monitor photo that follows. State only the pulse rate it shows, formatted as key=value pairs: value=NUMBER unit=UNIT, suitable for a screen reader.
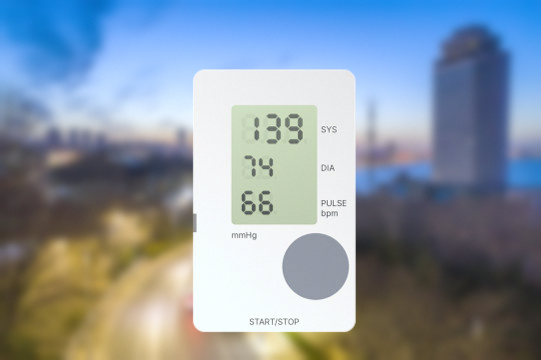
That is value=66 unit=bpm
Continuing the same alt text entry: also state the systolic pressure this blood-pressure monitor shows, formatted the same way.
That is value=139 unit=mmHg
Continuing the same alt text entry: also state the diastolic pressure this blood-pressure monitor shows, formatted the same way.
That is value=74 unit=mmHg
